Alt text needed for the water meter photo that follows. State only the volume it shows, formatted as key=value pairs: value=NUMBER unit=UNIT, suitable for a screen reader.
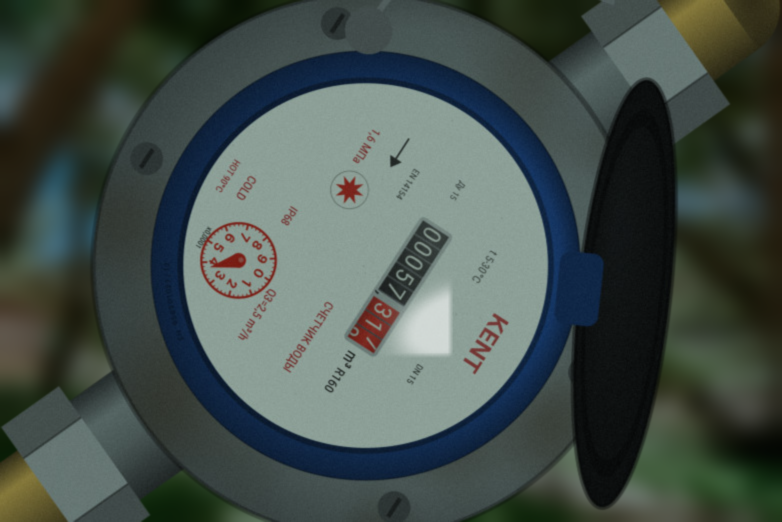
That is value=57.3173 unit=m³
